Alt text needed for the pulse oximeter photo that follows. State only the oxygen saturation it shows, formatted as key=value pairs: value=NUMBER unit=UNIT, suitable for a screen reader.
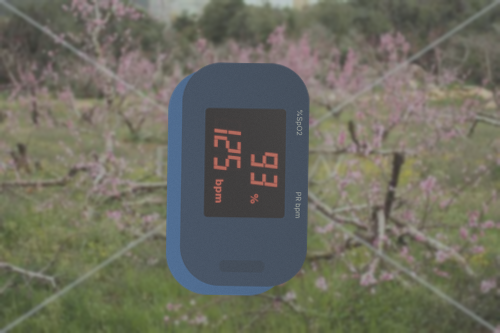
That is value=93 unit=%
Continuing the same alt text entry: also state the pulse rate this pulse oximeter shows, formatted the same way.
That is value=125 unit=bpm
